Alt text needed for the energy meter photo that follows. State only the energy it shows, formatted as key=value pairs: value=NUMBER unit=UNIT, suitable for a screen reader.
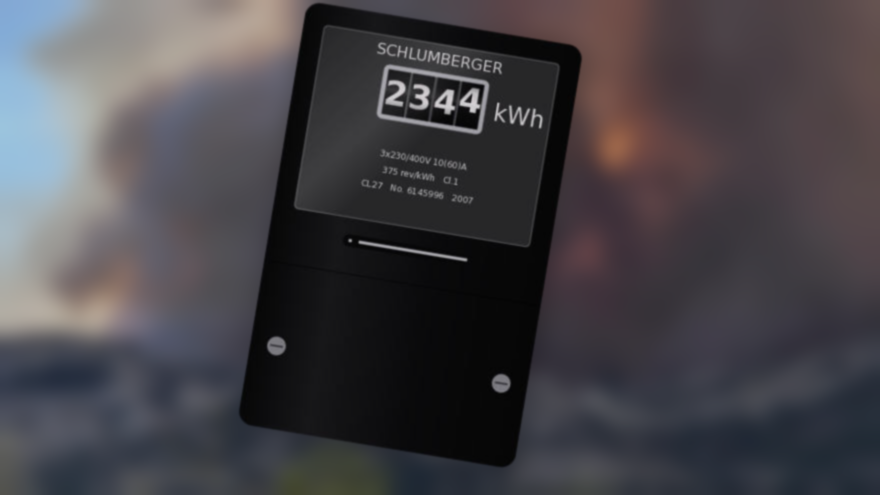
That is value=2344 unit=kWh
